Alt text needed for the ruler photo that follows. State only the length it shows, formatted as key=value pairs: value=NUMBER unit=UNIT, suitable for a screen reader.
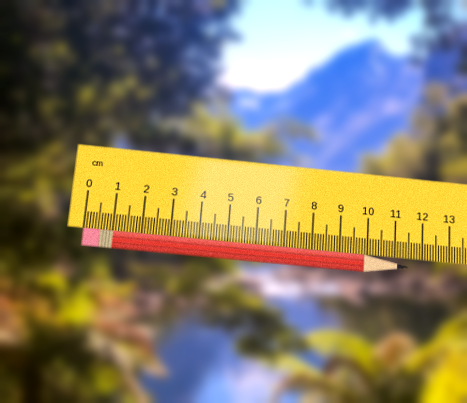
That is value=11.5 unit=cm
